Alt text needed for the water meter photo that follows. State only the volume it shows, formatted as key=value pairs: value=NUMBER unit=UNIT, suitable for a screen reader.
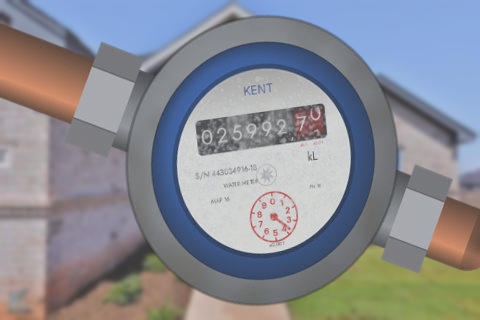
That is value=25992.703 unit=kL
